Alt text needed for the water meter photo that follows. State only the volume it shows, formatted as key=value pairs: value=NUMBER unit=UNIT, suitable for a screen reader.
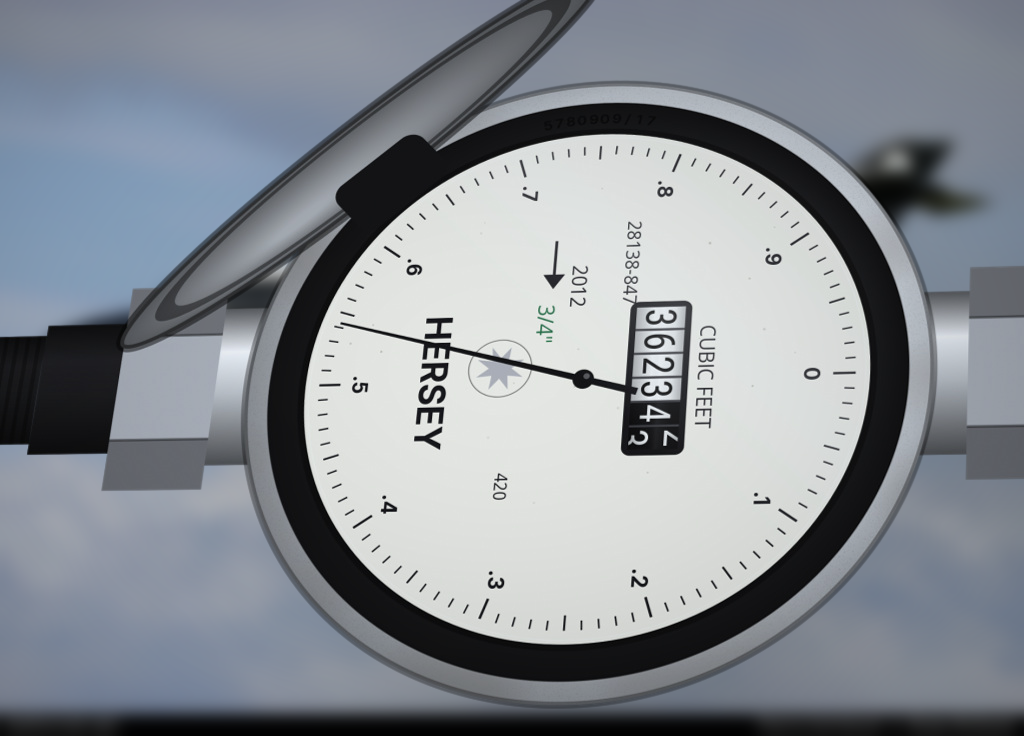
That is value=362342.54 unit=ft³
